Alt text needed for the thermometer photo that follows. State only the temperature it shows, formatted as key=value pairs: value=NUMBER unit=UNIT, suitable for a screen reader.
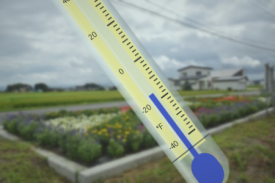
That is value=-16 unit=°F
